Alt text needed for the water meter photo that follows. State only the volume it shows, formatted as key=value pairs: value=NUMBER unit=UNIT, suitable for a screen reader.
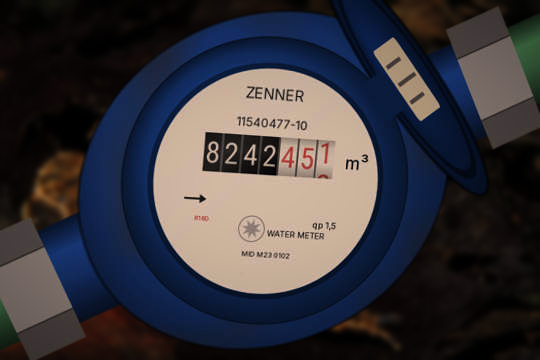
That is value=8242.451 unit=m³
